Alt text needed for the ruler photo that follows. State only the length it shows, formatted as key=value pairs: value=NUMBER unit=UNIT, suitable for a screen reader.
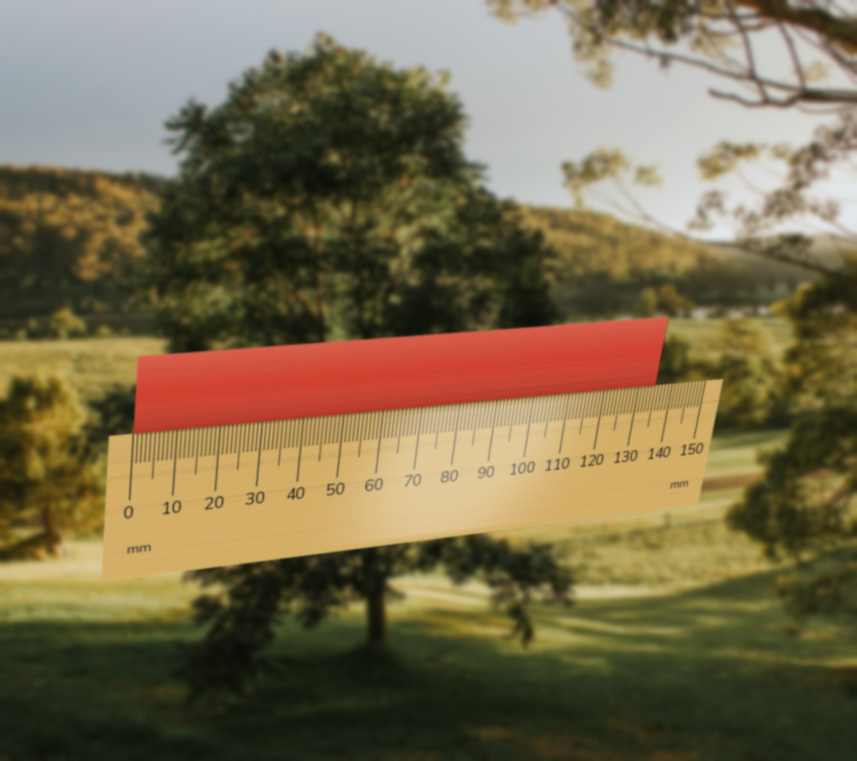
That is value=135 unit=mm
